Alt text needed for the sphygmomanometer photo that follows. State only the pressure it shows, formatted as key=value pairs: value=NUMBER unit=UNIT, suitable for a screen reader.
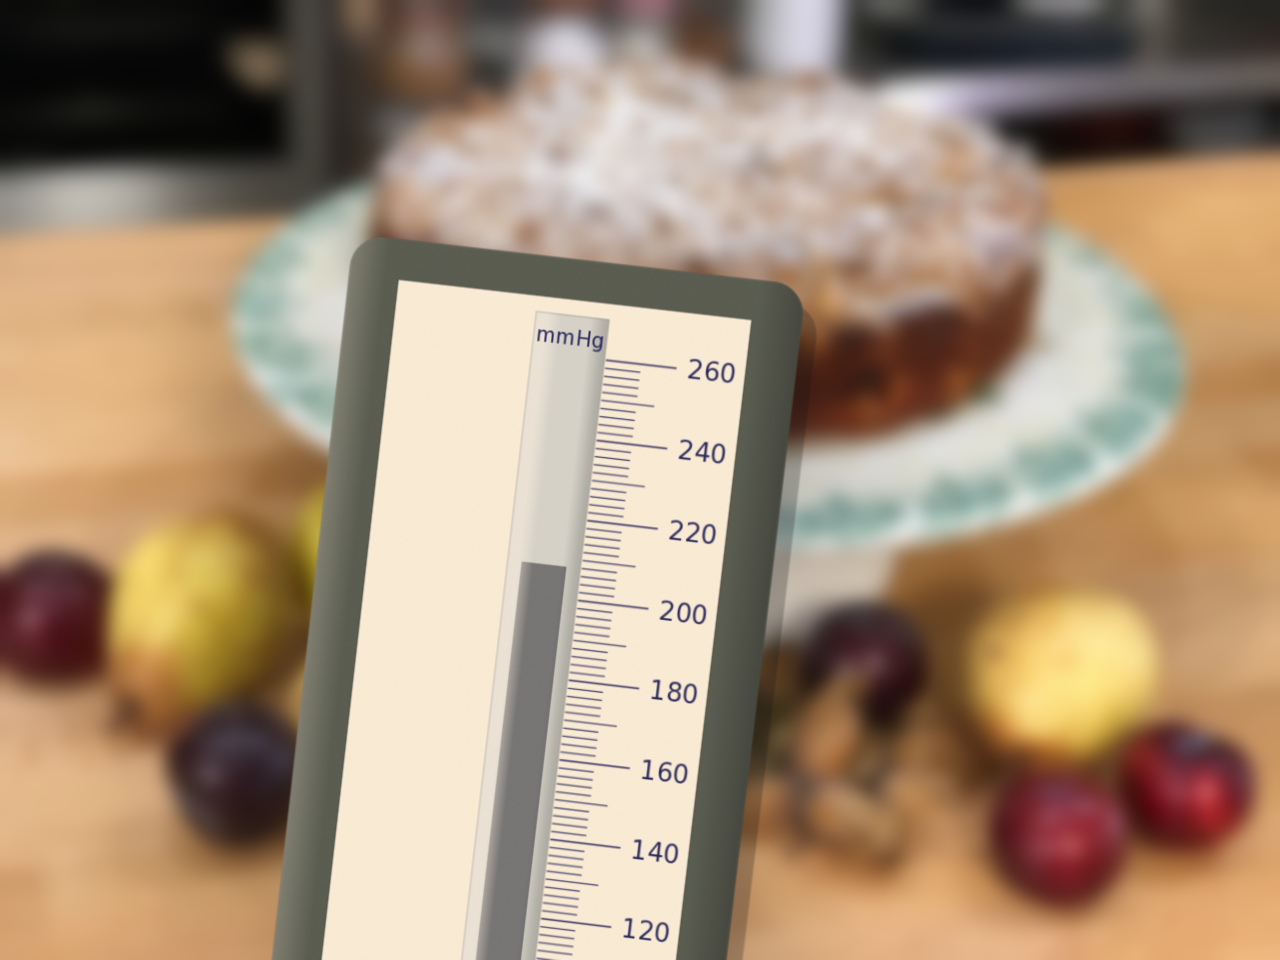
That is value=208 unit=mmHg
